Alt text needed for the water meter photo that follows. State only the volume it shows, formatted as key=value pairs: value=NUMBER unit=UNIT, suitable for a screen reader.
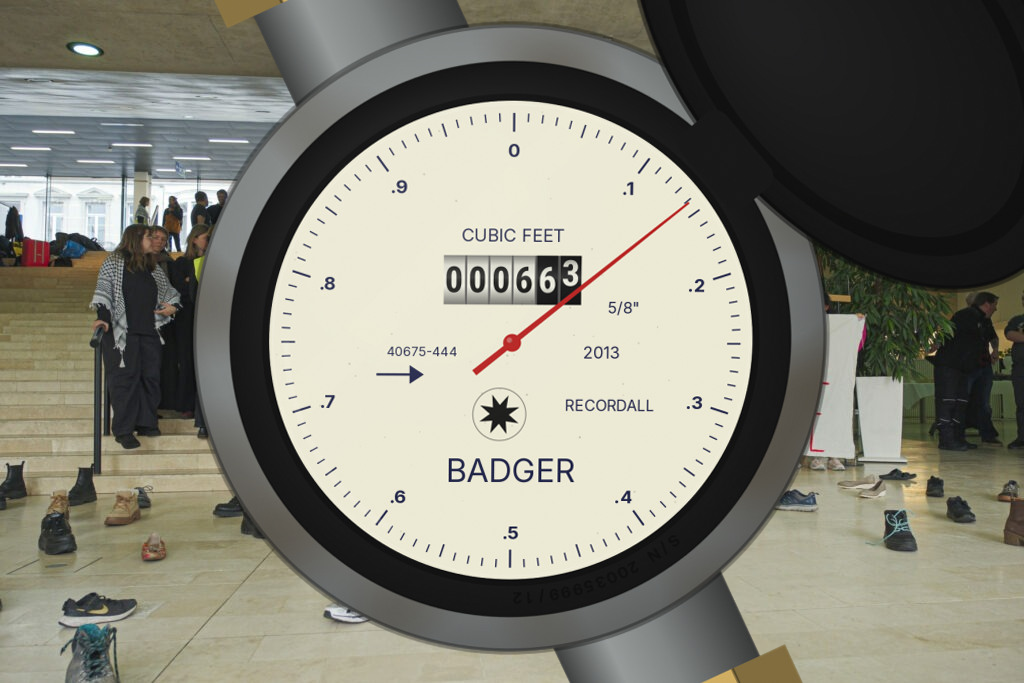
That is value=663.14 unit=ft³
